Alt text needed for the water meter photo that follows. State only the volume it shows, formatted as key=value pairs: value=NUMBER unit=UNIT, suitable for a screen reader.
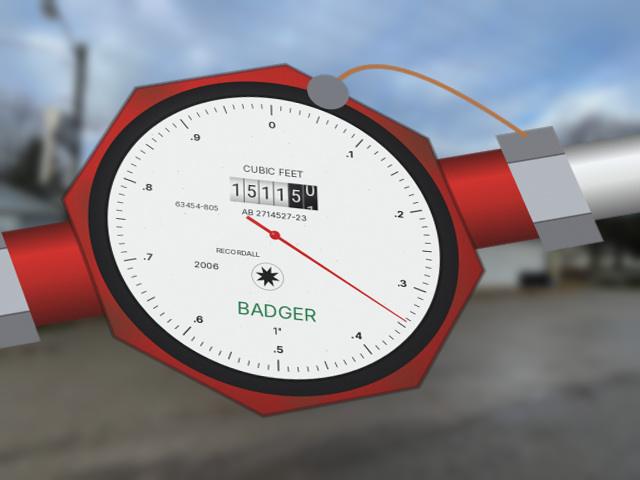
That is value=151150.34 unit=ft³
